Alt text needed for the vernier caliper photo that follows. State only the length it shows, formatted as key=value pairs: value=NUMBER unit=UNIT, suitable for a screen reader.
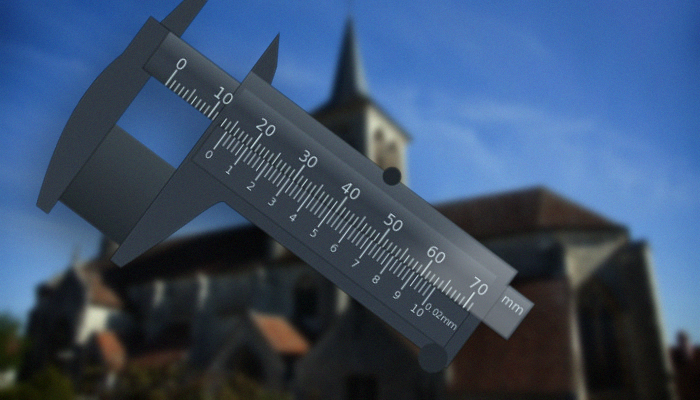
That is value=14.5 unit=mm
